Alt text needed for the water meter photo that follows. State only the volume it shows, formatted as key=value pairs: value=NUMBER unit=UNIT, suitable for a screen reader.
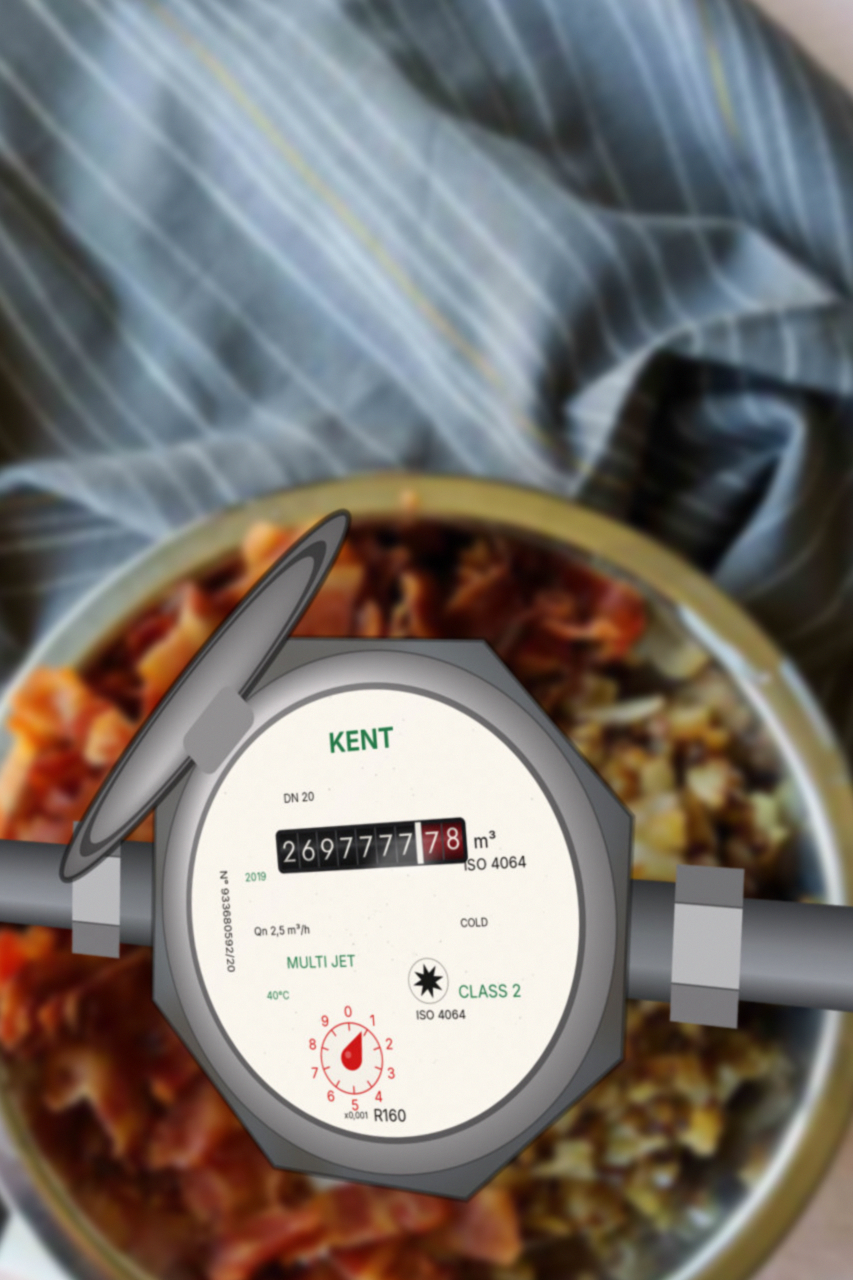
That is value=2697777.780 unit=m³
